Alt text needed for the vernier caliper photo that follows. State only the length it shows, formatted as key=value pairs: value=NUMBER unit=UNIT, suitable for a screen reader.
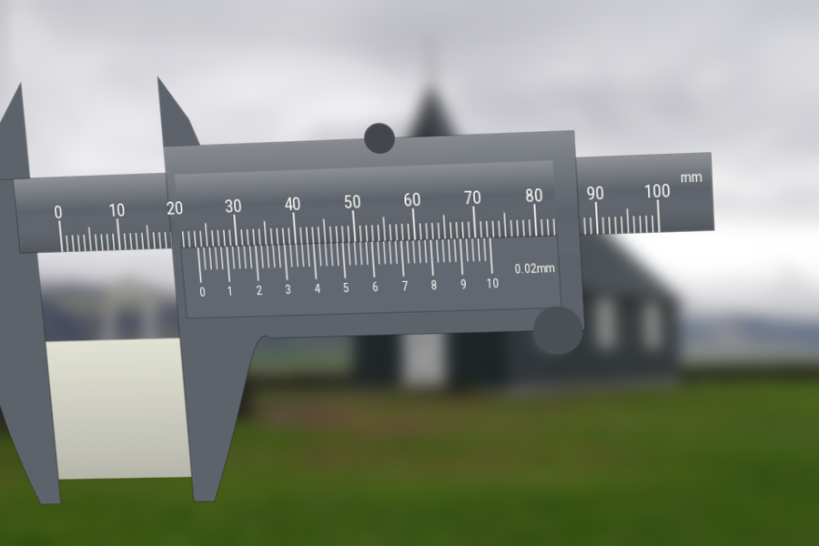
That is value=23.4 unit=mm
